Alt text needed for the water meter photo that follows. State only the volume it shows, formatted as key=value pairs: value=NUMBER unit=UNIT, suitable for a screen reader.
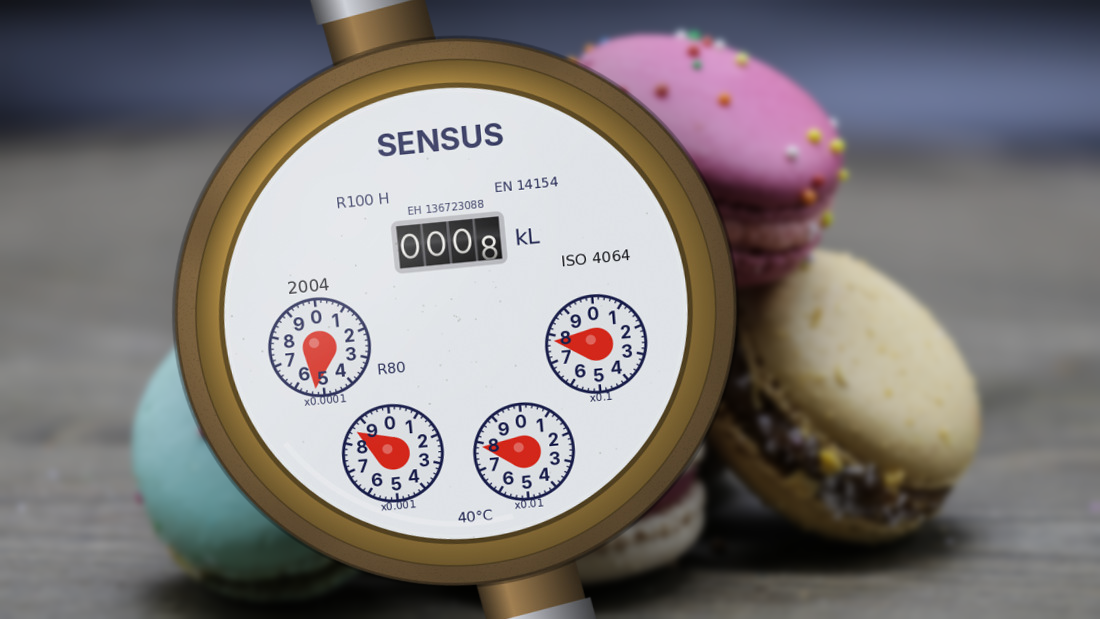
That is value=7.7785 unit=kL
